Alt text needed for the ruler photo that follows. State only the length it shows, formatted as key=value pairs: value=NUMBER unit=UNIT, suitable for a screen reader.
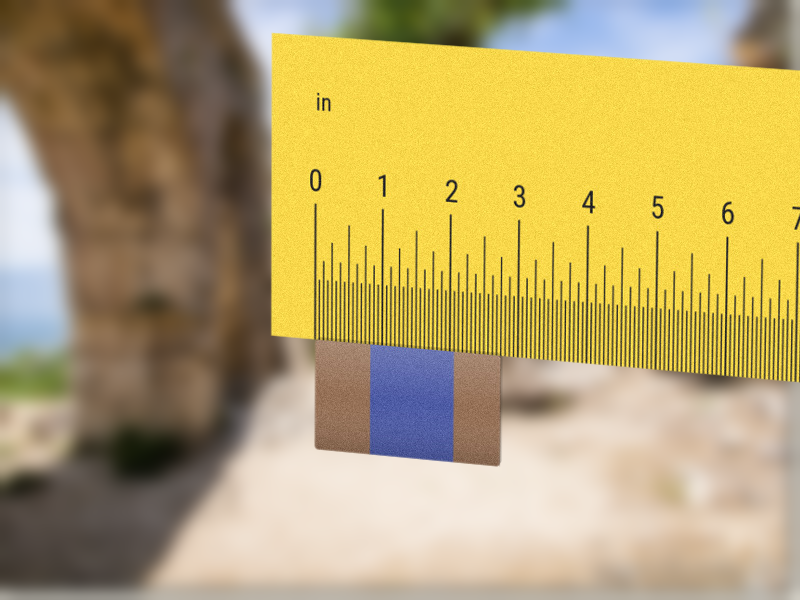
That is value=2.75 unit=in
